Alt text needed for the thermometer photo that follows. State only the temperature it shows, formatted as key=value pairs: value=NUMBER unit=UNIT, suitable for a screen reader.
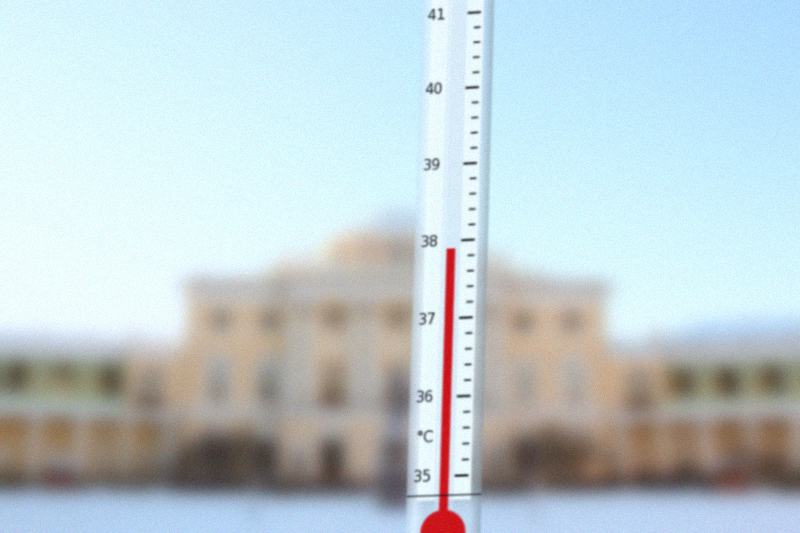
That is value=37.9 unit=°C
